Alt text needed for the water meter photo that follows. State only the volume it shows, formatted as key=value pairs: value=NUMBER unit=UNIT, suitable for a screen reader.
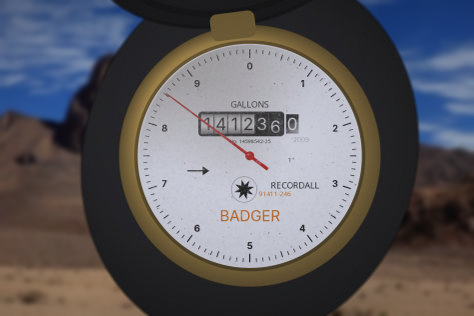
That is value=1412358.5 unit=gal
